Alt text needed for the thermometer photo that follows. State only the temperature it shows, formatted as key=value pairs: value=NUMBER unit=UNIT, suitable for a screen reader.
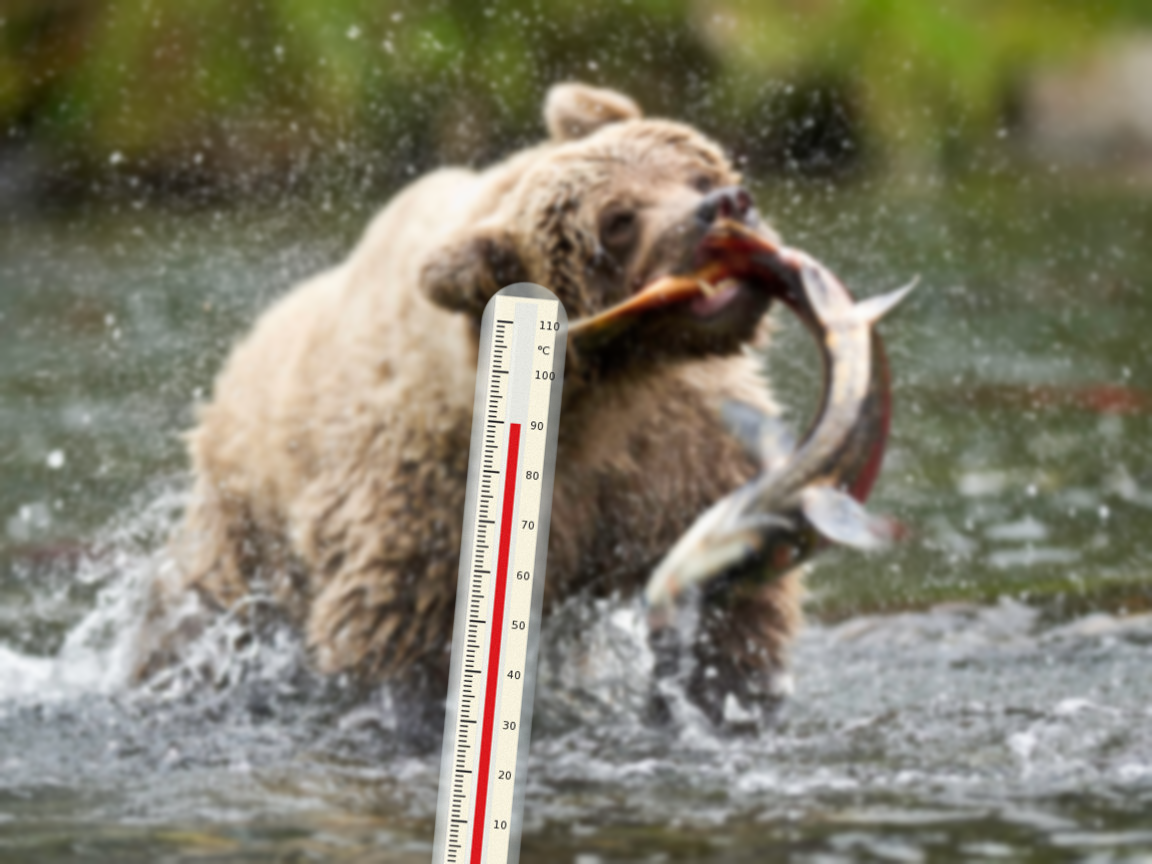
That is value=90 unit=°C
